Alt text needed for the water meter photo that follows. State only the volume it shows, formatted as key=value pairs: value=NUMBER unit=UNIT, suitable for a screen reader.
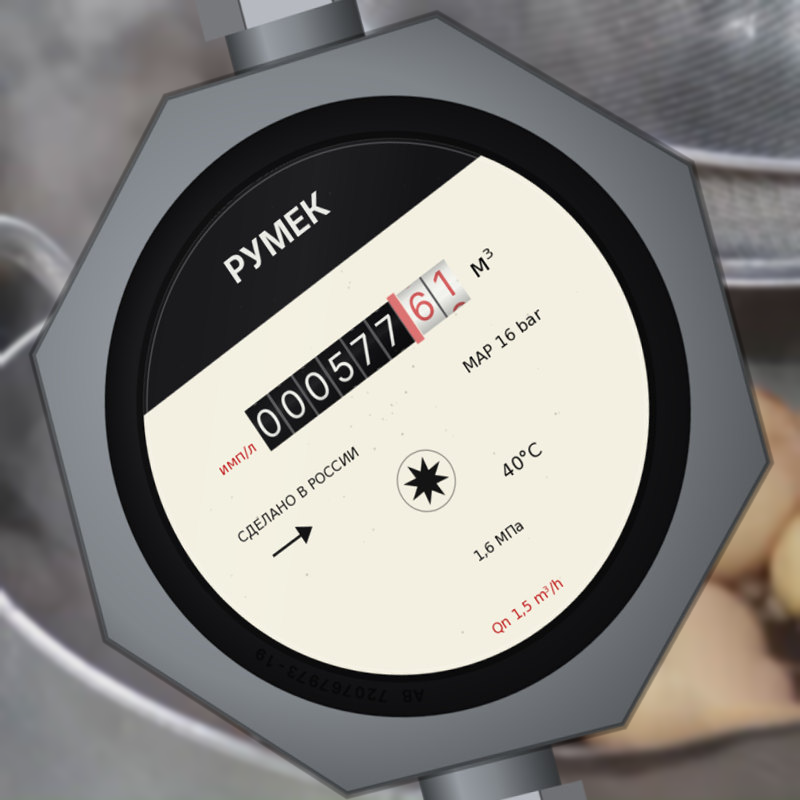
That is value=577.61 unit=m³
